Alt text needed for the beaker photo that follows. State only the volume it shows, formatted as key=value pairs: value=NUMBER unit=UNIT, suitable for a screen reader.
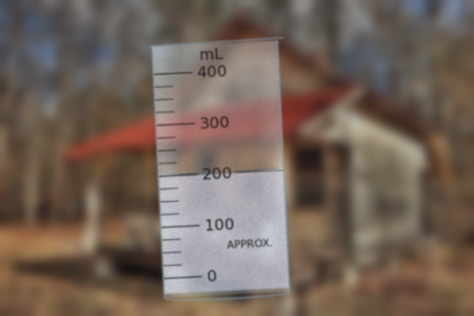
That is value=200 unit=mL
